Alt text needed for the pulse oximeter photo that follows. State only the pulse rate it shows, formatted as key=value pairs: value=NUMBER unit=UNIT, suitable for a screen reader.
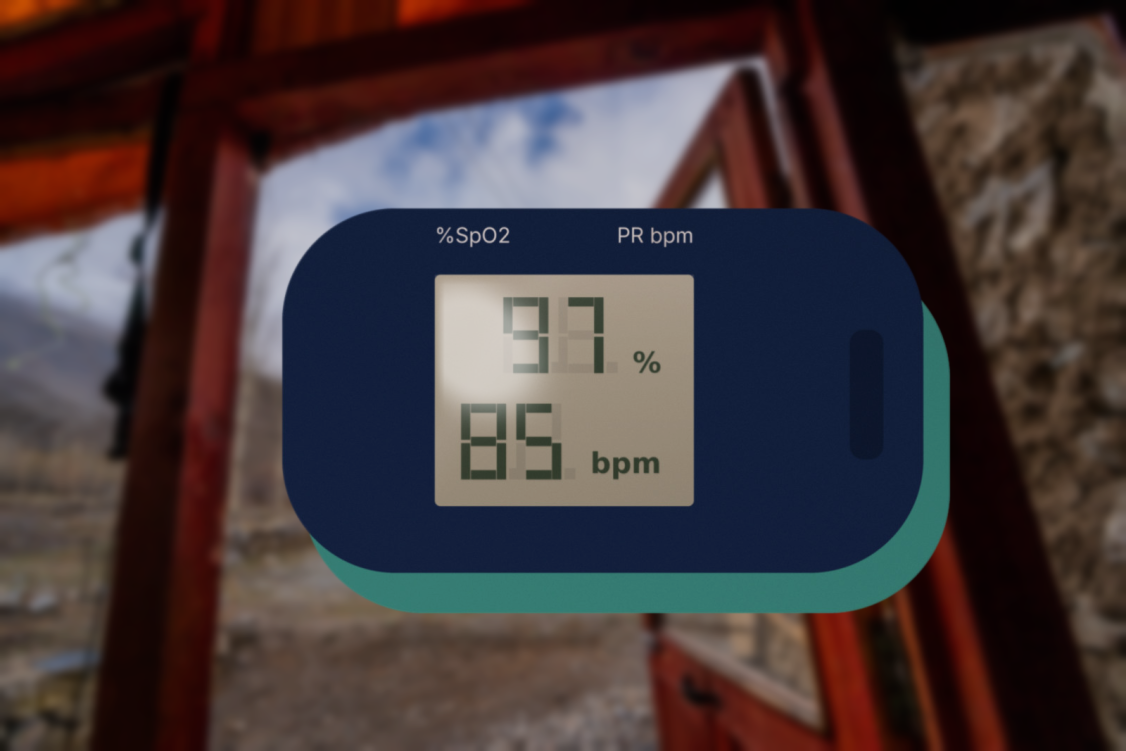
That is value=85 unit=bpm
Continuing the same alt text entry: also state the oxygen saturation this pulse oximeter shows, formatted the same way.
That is value=97 unit=%
